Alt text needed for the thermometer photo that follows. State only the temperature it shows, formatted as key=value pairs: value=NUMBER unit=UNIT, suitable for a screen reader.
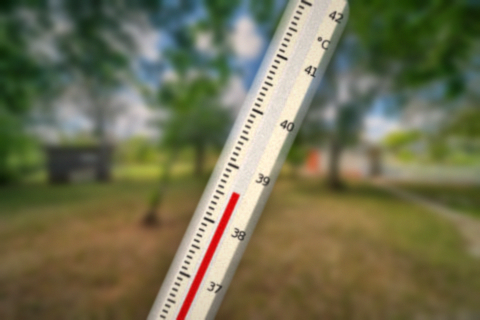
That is value=38.6 unit=°C
